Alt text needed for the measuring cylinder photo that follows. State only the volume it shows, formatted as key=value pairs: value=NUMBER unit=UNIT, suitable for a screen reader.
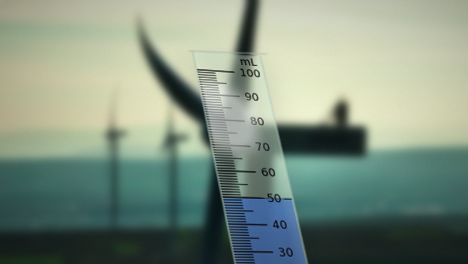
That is value=50 unit=mL
